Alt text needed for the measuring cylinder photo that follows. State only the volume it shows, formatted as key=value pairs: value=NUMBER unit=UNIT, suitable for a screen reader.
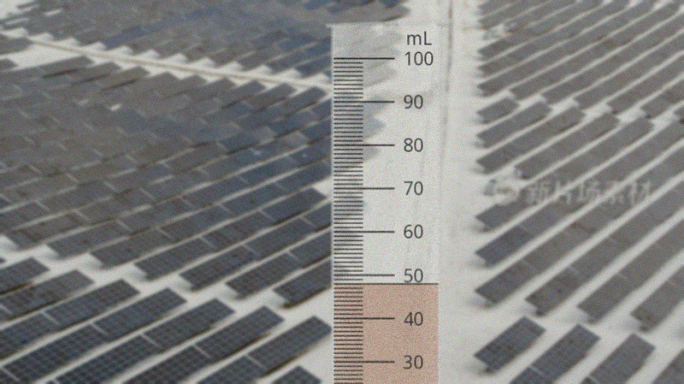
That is value=48 unit=mL
